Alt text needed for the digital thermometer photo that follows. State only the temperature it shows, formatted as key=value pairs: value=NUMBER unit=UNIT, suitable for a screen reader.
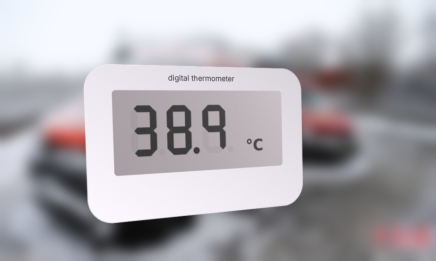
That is value=38.9 unit=°C
